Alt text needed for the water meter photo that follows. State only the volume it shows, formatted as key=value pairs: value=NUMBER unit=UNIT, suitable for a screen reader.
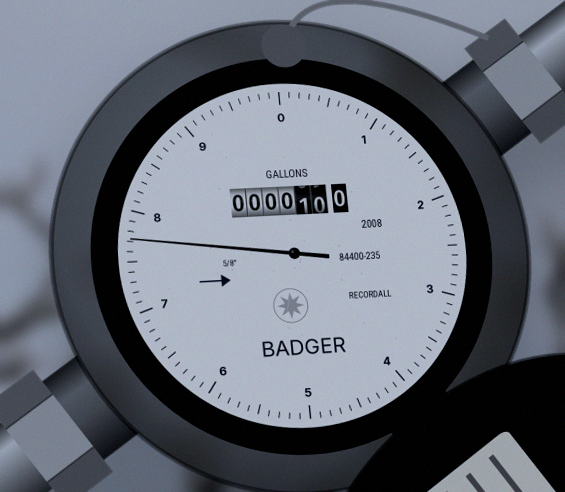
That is value=97.7 unit=gal
